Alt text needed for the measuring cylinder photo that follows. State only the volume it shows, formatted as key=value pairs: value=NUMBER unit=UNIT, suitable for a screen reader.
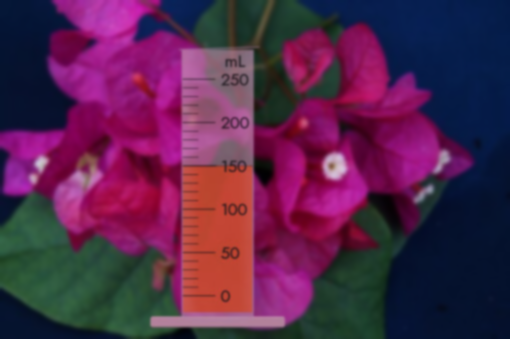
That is value=150 unit=mL
